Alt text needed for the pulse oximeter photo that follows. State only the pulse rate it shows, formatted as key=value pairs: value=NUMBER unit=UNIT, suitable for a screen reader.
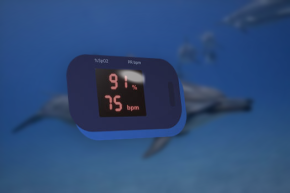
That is value=75 unit=bpm
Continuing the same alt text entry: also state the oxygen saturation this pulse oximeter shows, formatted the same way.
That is value=91 unit=%
